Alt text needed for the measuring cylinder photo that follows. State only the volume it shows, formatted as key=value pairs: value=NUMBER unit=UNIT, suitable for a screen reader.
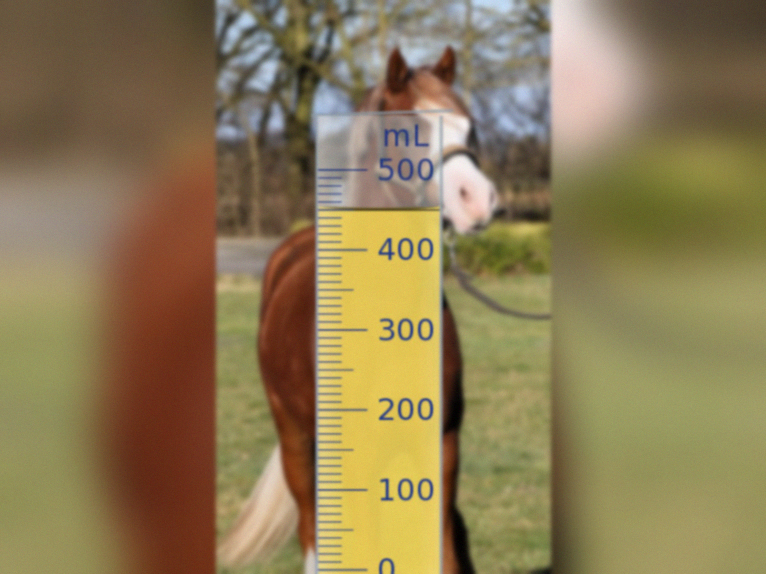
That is value=450 unit=mL
